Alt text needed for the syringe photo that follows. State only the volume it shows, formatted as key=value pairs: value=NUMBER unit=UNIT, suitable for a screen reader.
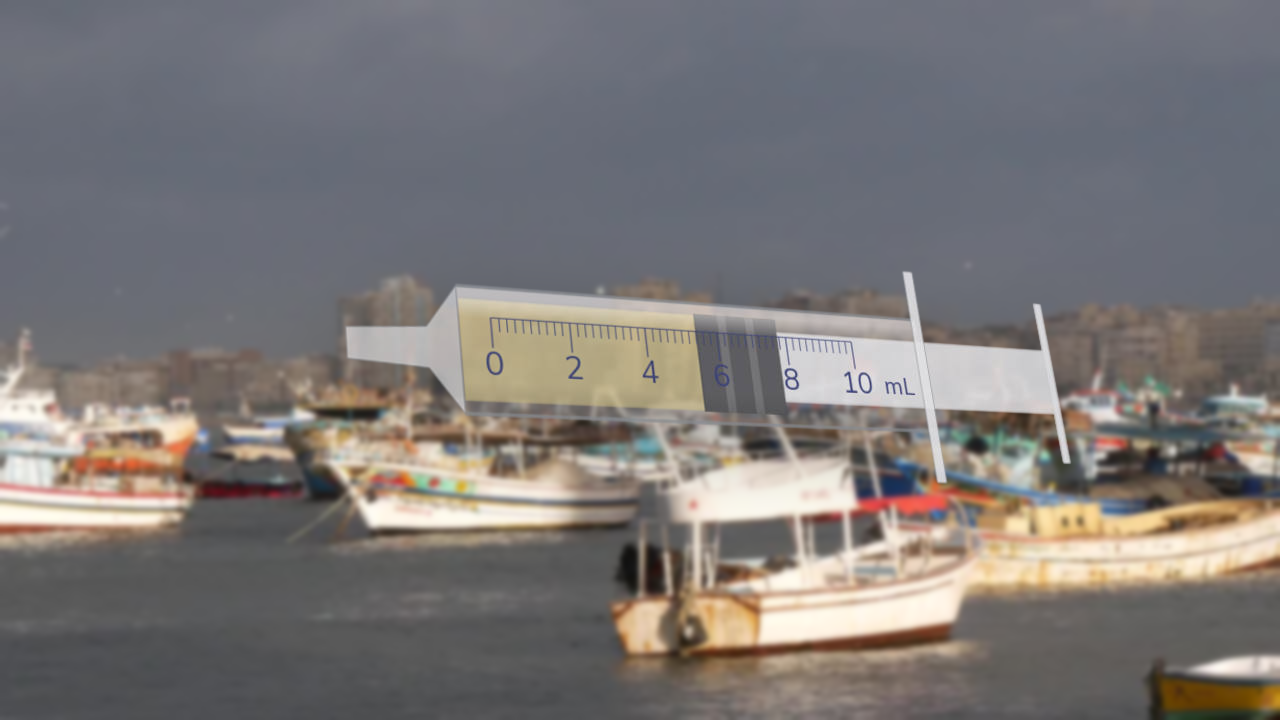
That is value=5.4 unit=mL
